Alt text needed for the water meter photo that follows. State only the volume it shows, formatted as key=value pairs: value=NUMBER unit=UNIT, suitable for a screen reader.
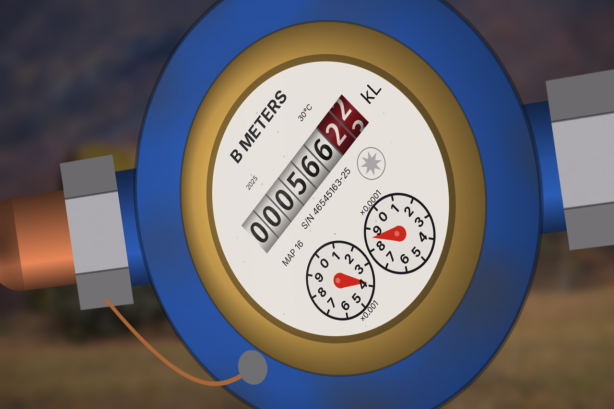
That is value=566.2238 unit=kL
